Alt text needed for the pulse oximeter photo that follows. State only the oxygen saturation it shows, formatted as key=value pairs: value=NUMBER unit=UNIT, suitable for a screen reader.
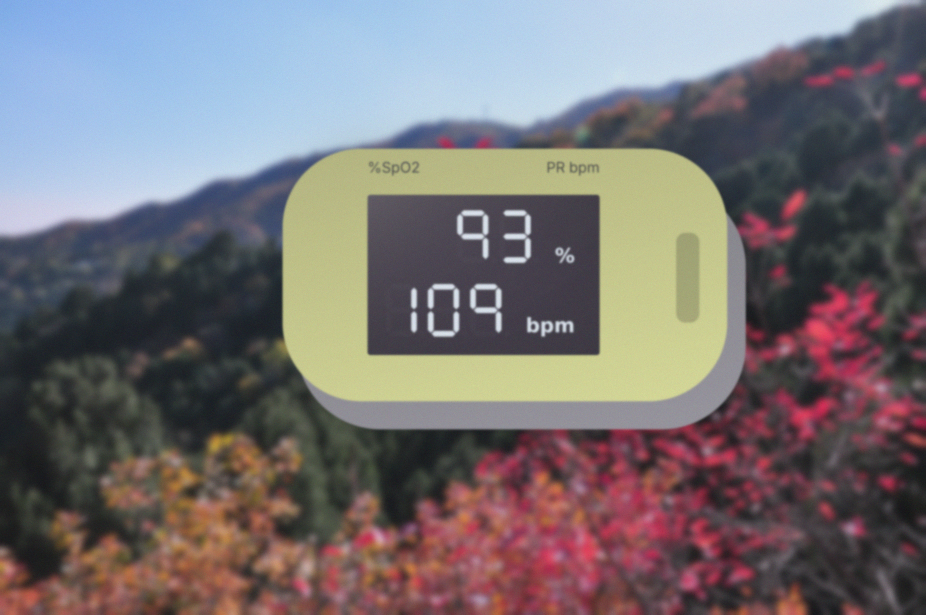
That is value=93 unit=%
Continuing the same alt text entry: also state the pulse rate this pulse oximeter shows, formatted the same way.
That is value=109 unit=bpm
